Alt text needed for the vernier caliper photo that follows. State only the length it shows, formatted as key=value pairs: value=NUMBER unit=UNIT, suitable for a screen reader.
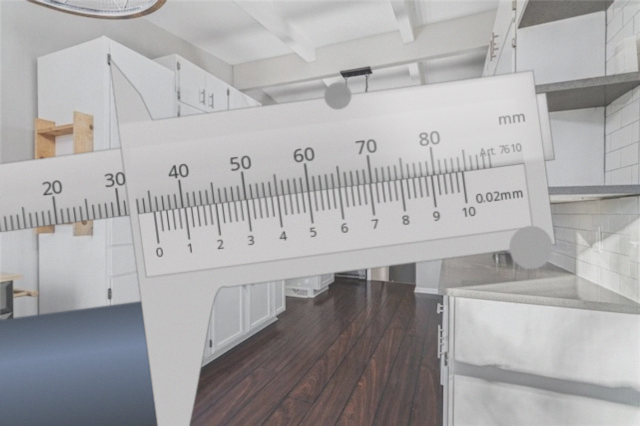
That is value=35.5 unit=mm
